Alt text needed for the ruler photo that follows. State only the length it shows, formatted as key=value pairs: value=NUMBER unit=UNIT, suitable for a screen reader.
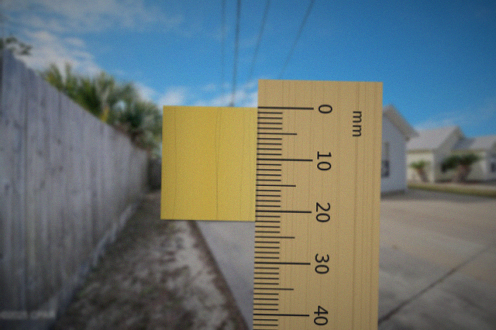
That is value=22 unit=mm
